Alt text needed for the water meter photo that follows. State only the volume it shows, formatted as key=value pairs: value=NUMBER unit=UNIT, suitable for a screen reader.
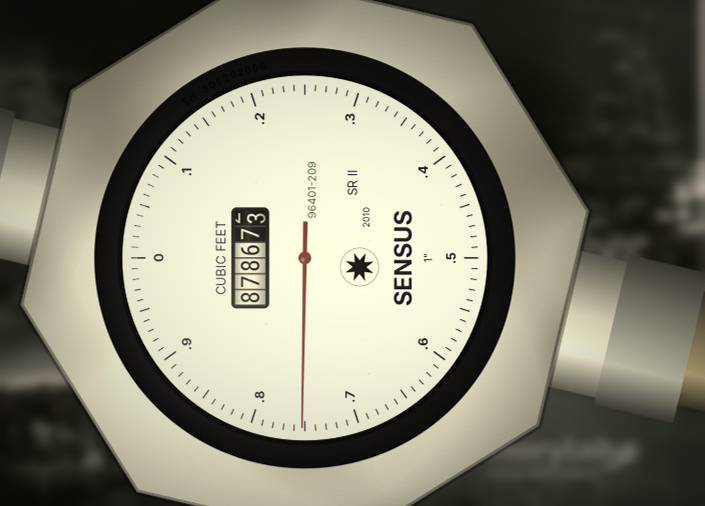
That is value=878672.75 unit=ft³
